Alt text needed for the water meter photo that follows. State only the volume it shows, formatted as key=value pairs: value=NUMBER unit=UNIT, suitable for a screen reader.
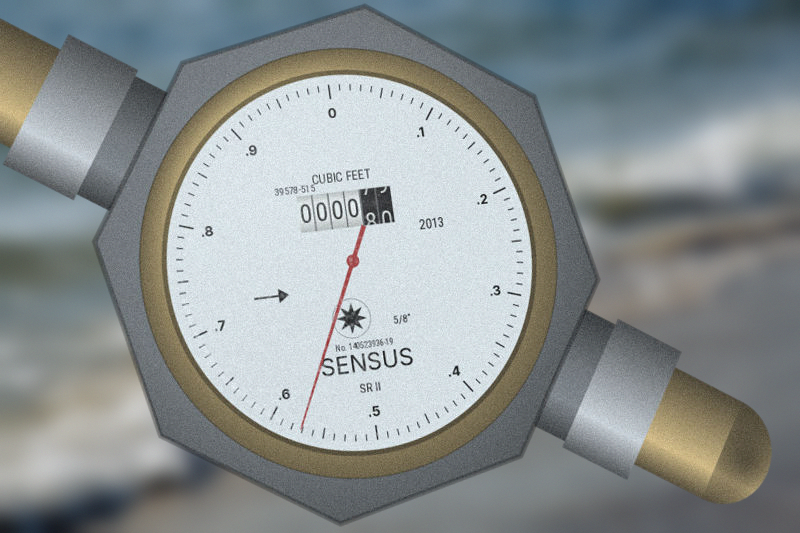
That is value=79.57 unit=ft³
